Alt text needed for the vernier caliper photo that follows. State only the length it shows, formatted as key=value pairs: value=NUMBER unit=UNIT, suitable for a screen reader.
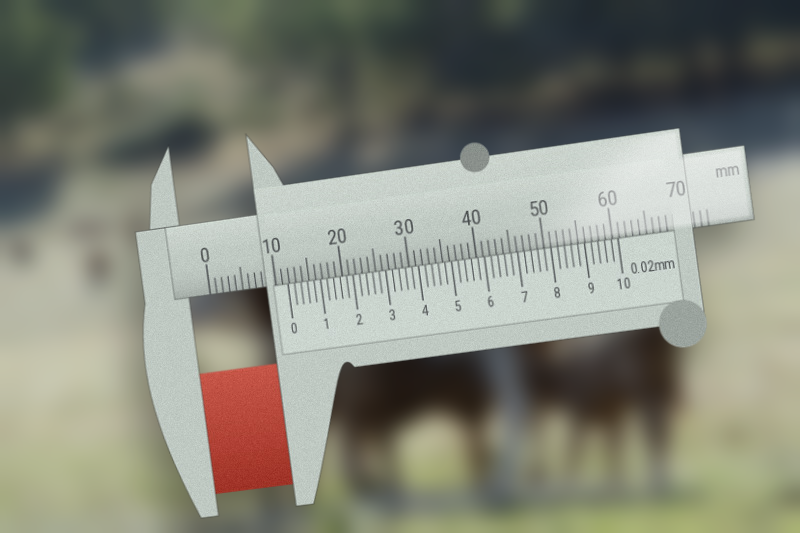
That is value=11.8 unit=mm
